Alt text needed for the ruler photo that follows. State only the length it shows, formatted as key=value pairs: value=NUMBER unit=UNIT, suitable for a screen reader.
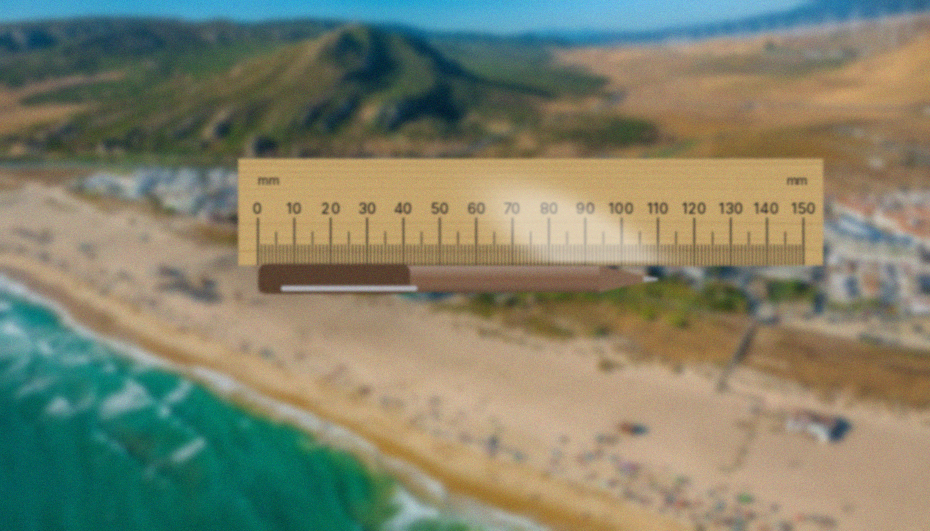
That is value=110 unit=mm
